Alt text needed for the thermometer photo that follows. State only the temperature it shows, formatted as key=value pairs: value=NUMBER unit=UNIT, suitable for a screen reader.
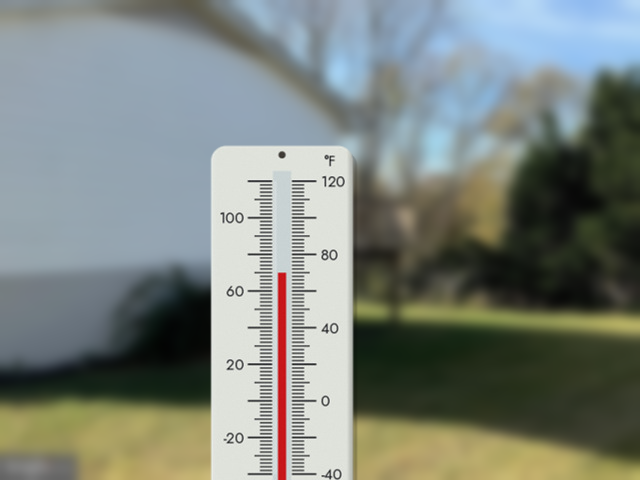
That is value=70 unit=°F
